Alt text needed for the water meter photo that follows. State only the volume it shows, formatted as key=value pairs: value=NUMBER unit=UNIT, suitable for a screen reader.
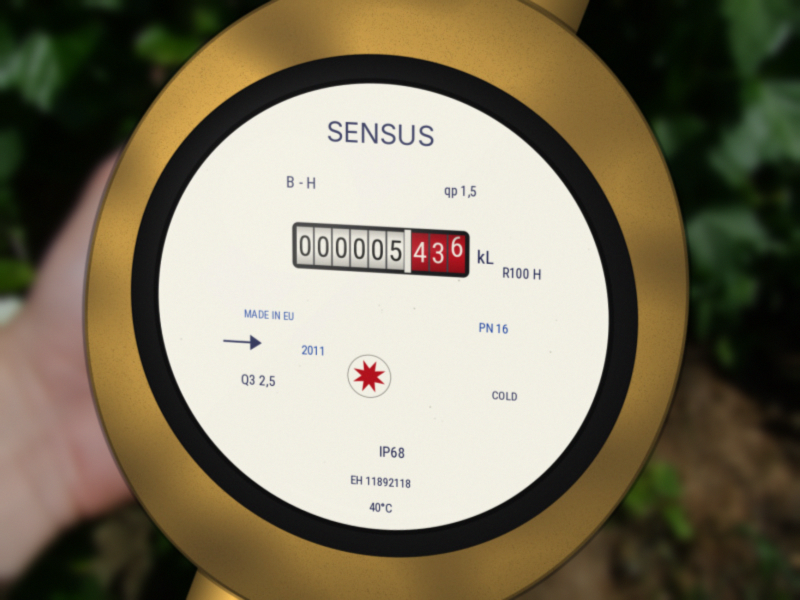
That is value=5.436 unit=kL
